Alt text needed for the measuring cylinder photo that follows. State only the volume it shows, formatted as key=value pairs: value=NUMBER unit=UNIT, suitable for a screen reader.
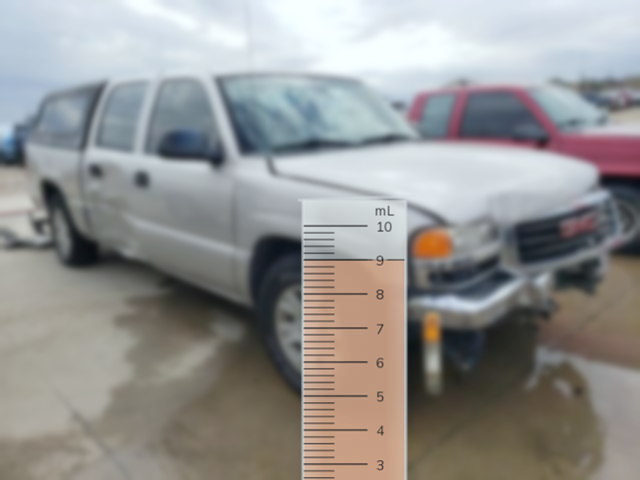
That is value=9 unit=mL
